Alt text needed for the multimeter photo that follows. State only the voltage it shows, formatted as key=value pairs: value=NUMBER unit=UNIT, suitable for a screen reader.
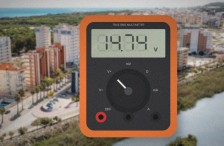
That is value=14.74 unit=V
